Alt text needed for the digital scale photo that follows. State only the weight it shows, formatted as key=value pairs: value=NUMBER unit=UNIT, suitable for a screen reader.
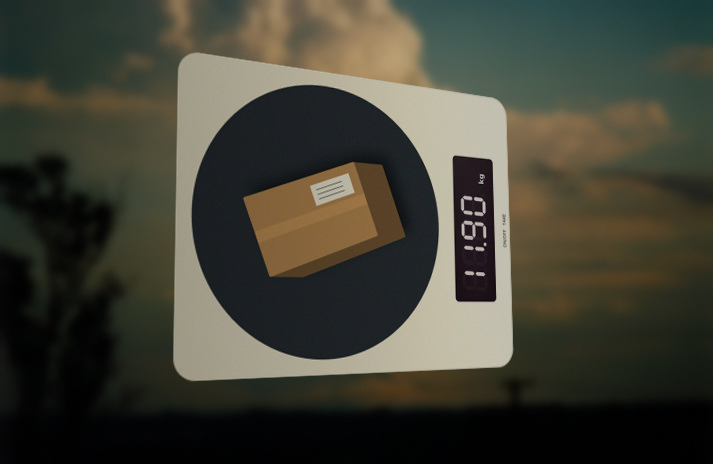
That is value=11.90 unit=kg
